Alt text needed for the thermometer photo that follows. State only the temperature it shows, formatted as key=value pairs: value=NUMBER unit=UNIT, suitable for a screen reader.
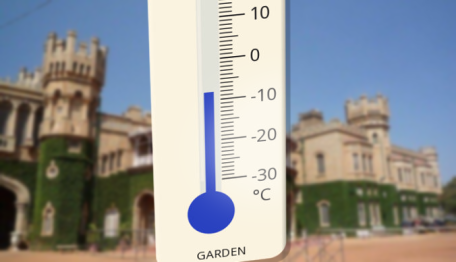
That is value=-8 unit=°C
